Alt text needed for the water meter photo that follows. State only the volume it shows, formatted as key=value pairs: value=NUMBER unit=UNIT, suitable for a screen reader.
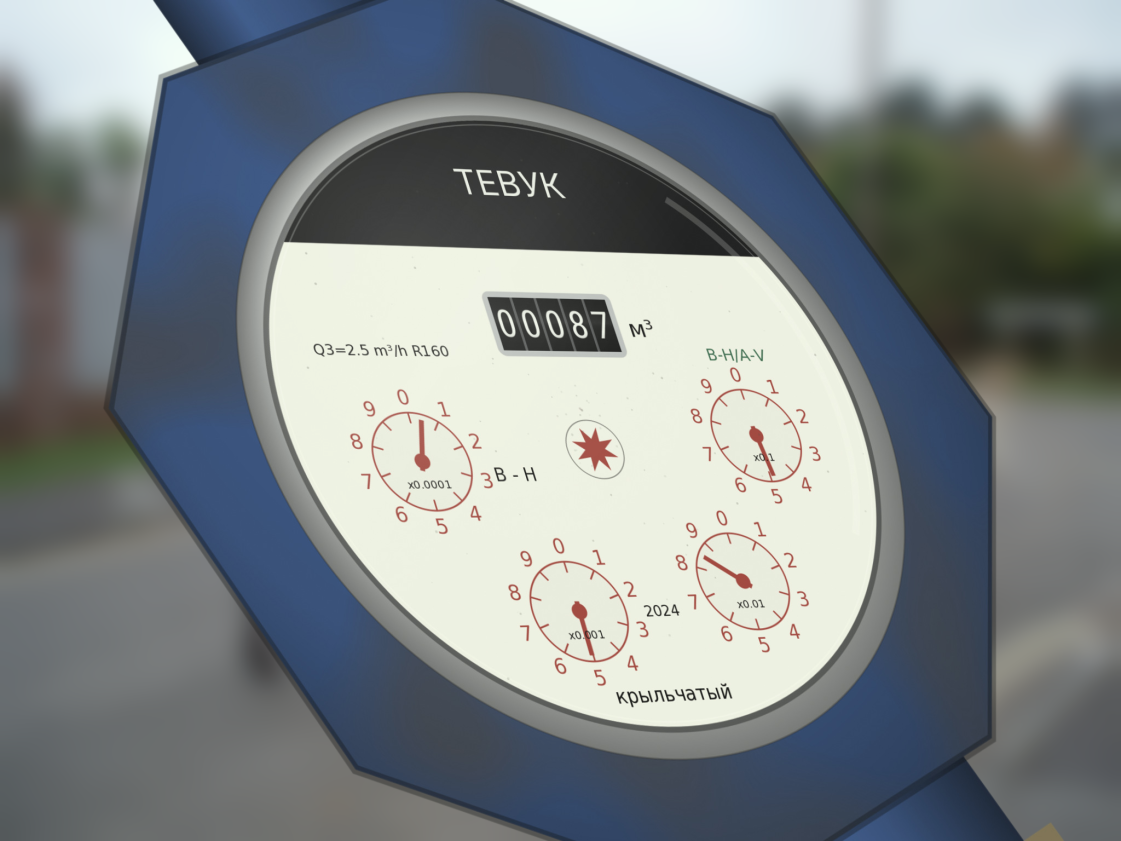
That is value=87.4850 unit=m³
